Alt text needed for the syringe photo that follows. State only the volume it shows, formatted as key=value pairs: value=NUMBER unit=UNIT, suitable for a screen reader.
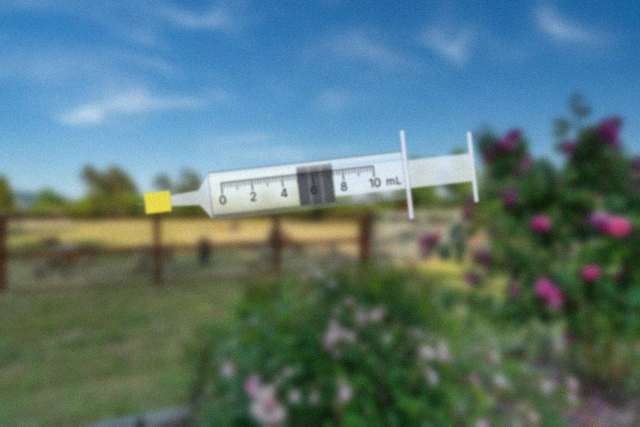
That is value=5 unit=mL
